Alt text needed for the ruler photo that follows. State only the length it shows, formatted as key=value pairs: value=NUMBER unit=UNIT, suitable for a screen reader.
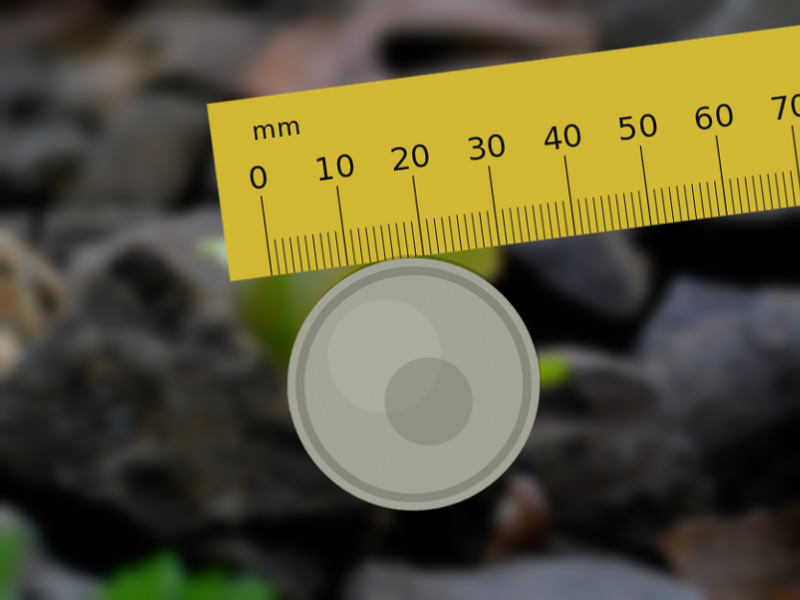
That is value=33 unit=mm
